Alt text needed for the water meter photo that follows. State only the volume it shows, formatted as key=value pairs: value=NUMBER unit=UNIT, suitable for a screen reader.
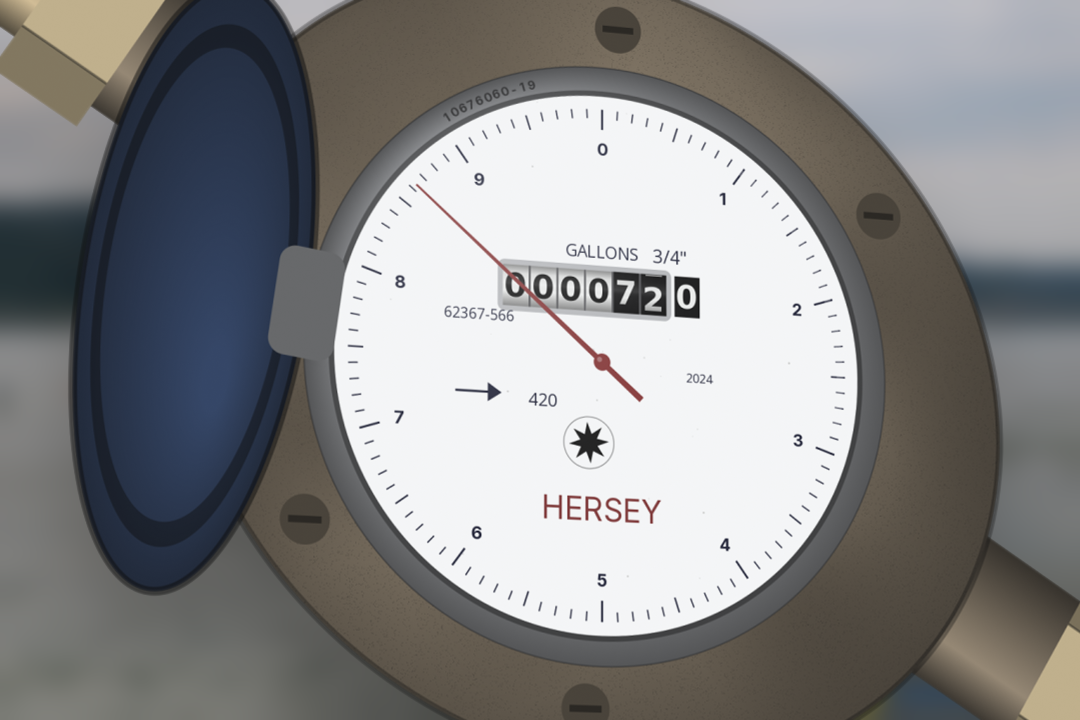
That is value=718.6 unit=gal
